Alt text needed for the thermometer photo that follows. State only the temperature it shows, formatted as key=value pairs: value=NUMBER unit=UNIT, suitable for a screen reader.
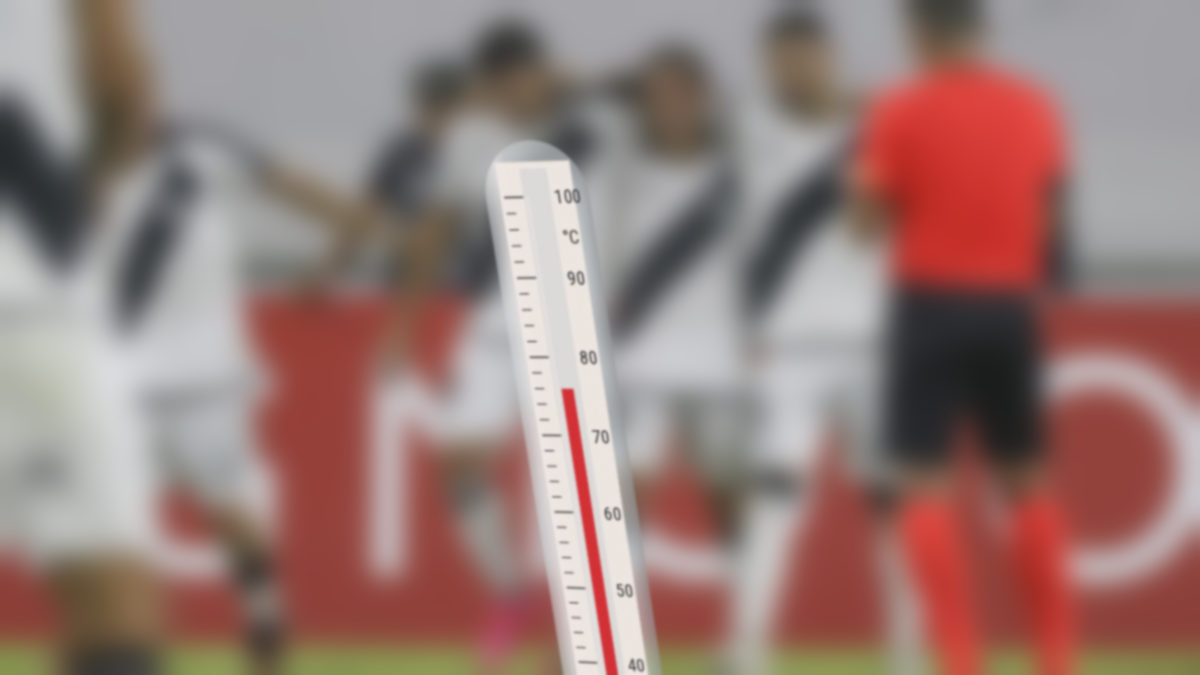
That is value=76 unit=°C
